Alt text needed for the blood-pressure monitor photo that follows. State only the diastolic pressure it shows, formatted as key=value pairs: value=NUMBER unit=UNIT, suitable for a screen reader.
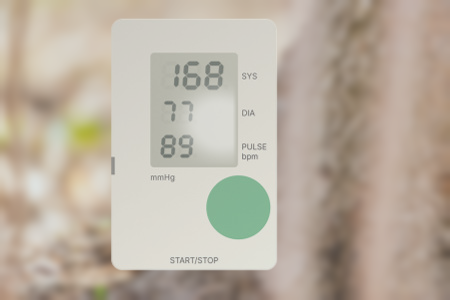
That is value=77 unit=mmHg
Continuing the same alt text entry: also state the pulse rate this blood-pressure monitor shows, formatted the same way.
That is value=89 unit=bpm
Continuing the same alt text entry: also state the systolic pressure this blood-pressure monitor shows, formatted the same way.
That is value=168 unit=mmHg
